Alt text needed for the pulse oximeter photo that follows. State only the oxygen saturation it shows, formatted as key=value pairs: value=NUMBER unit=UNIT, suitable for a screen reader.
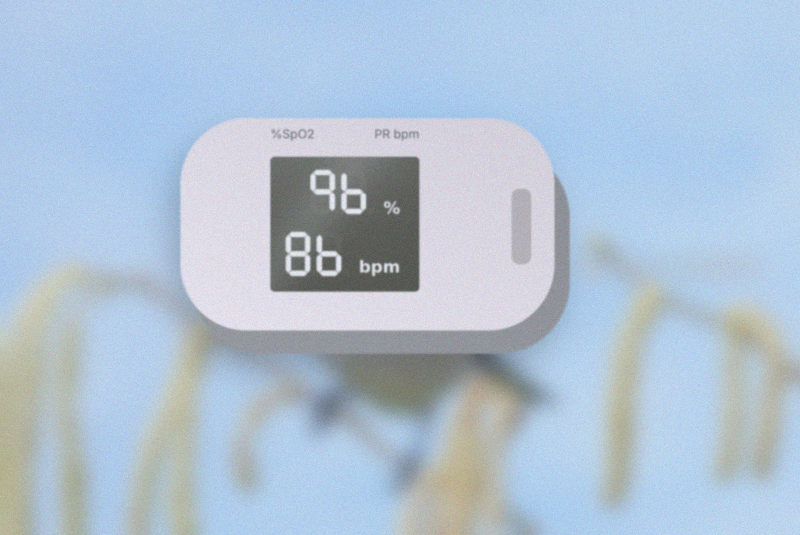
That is value=96 unit=%
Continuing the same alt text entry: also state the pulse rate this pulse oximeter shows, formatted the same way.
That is value=86 unit=bpm
